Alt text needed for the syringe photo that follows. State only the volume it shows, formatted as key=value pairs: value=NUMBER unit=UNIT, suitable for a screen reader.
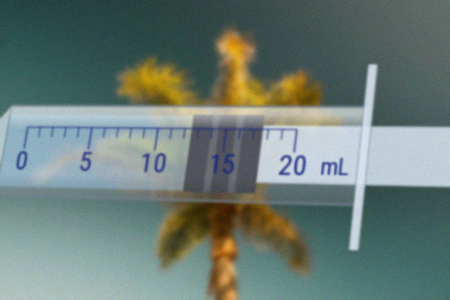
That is value=12.5 unit=mL
